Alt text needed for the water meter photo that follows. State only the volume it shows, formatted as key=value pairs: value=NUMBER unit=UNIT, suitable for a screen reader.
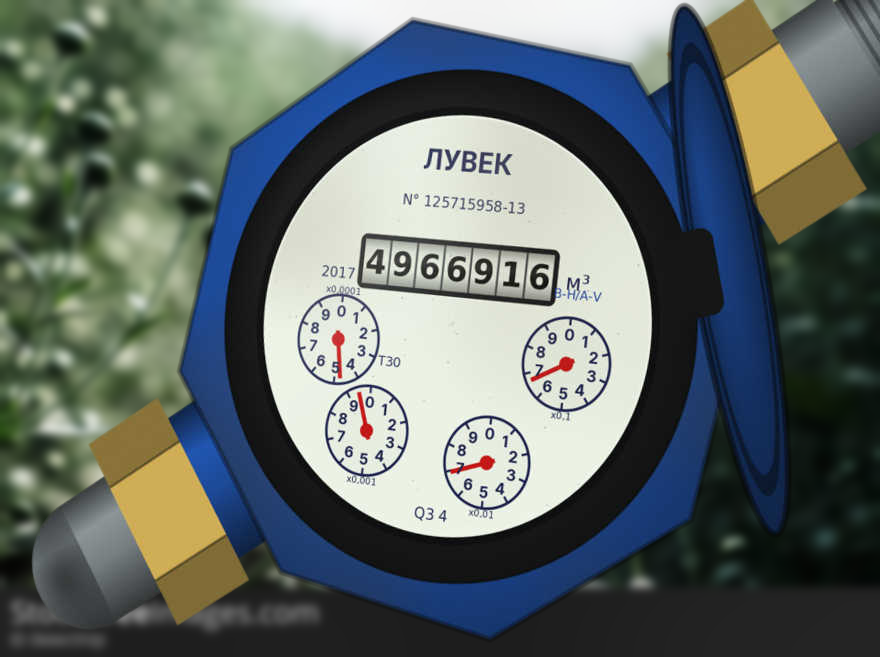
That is value=4966916.6694 unit=m³
